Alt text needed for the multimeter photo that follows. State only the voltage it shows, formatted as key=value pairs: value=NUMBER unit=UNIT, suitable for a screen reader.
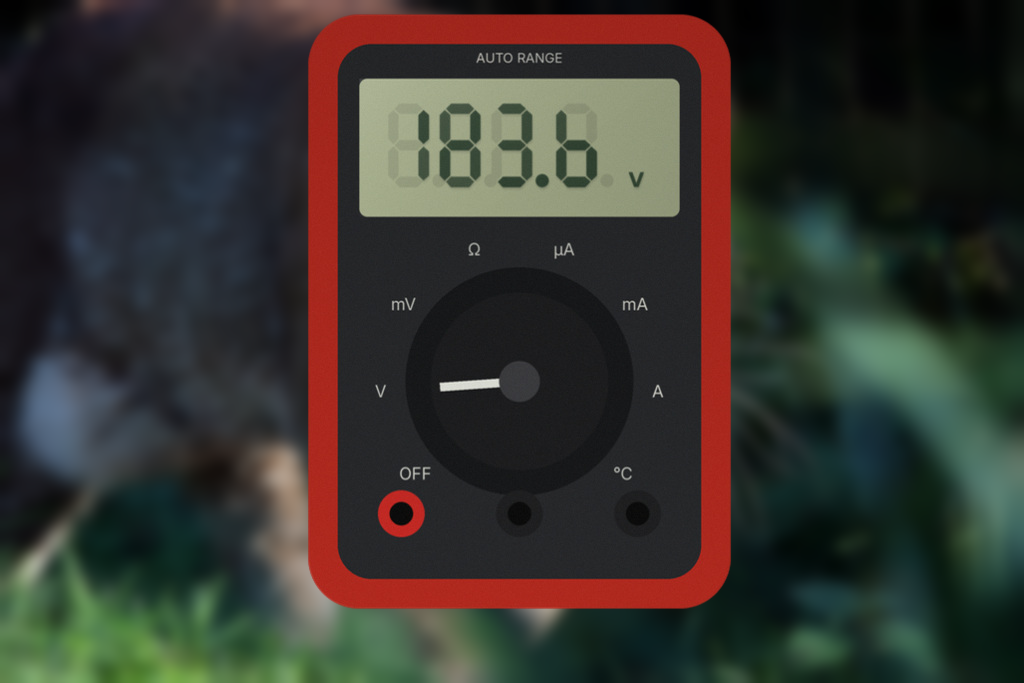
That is value=183.6 unit=V
